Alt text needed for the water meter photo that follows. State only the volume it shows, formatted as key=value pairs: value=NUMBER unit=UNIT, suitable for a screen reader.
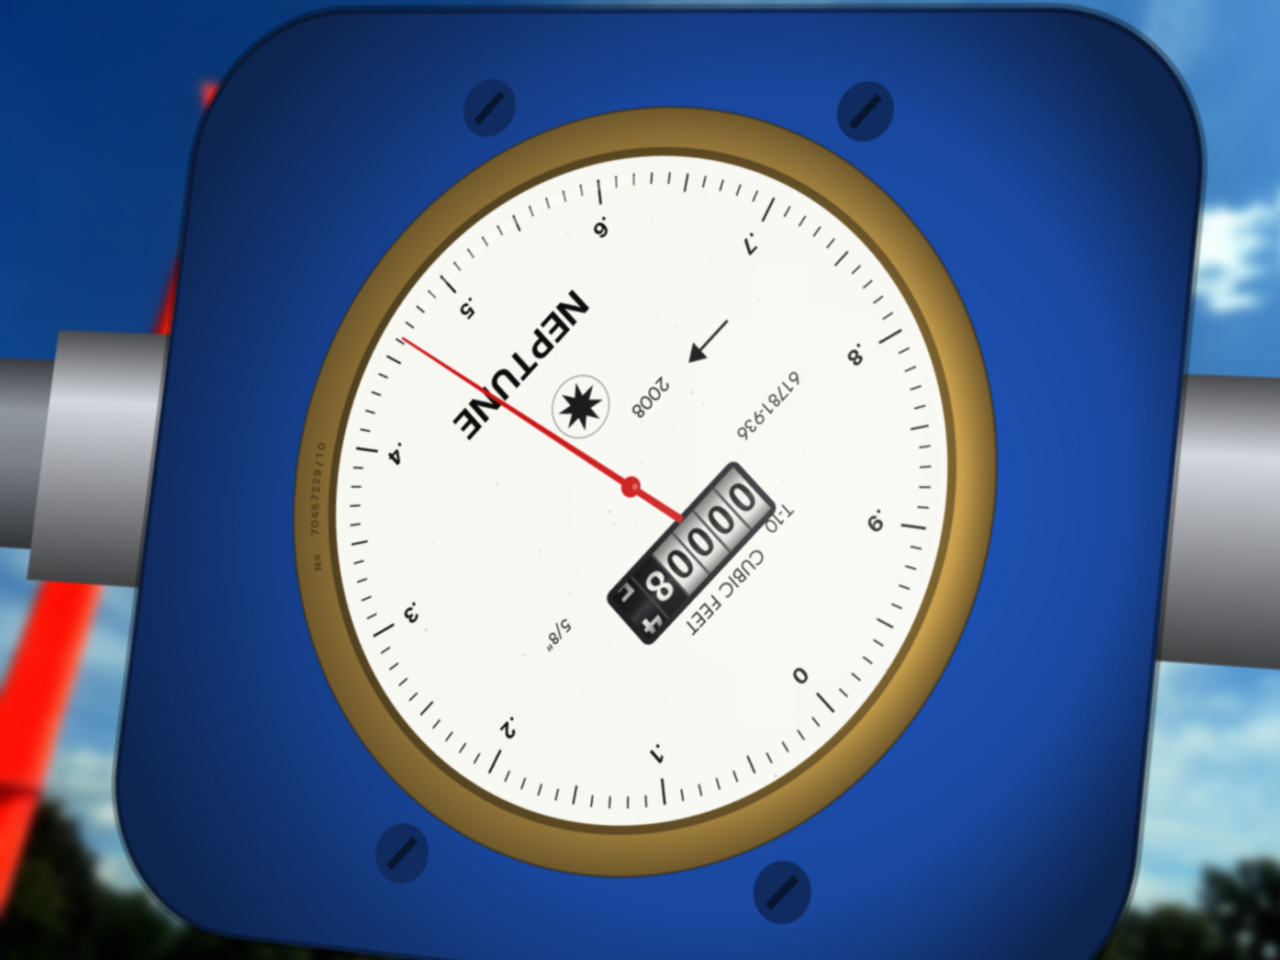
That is value=84.46 unit=ft³
